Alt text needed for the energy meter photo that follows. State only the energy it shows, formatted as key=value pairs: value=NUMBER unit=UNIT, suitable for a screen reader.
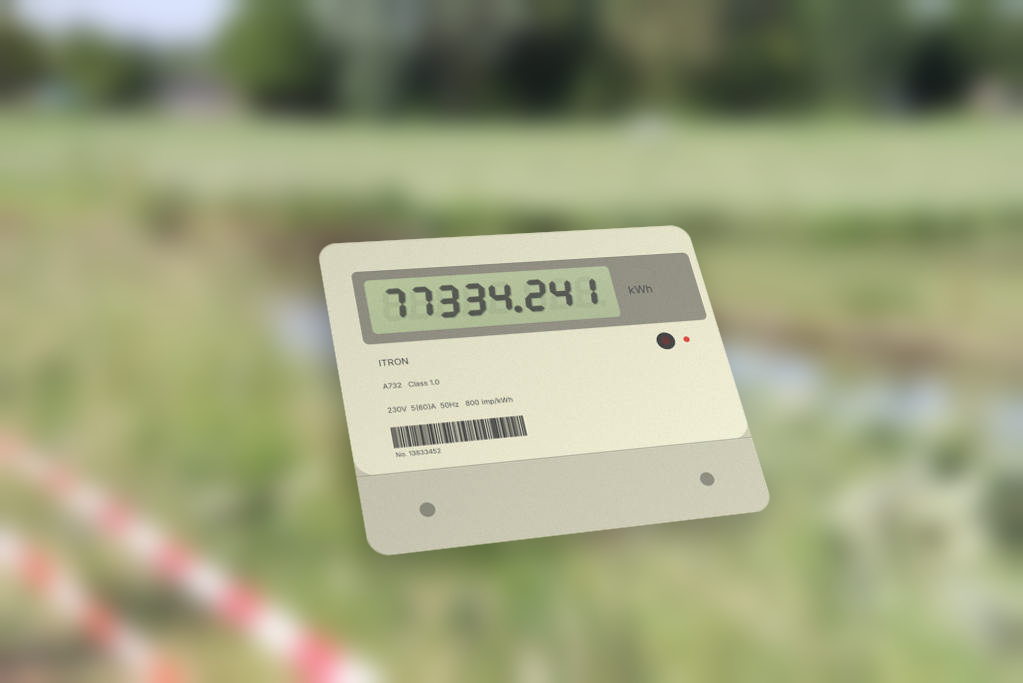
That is value=77334.241 unit=kWh
